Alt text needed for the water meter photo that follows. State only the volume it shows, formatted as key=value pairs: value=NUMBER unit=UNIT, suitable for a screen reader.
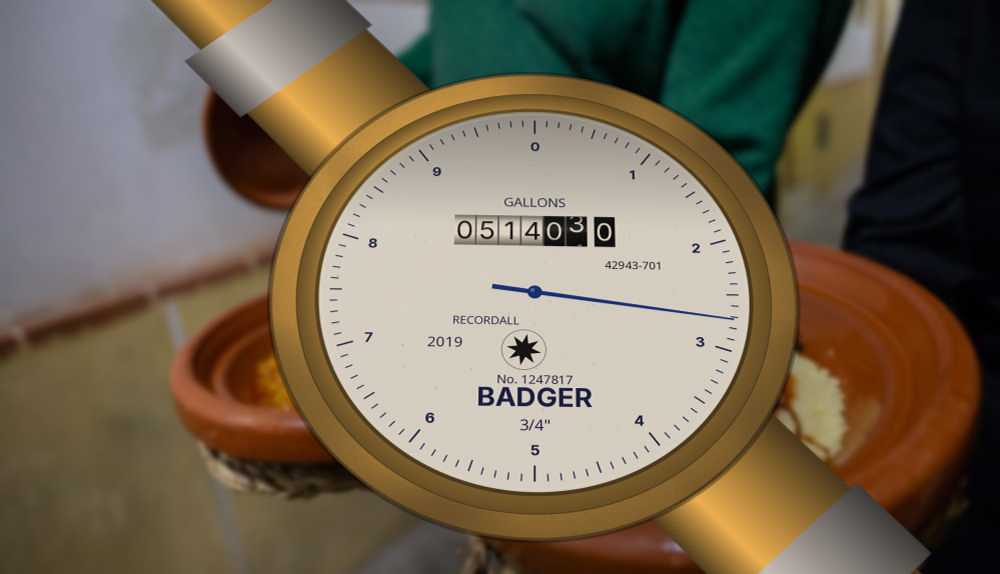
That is value=514032.7 unit=gal
